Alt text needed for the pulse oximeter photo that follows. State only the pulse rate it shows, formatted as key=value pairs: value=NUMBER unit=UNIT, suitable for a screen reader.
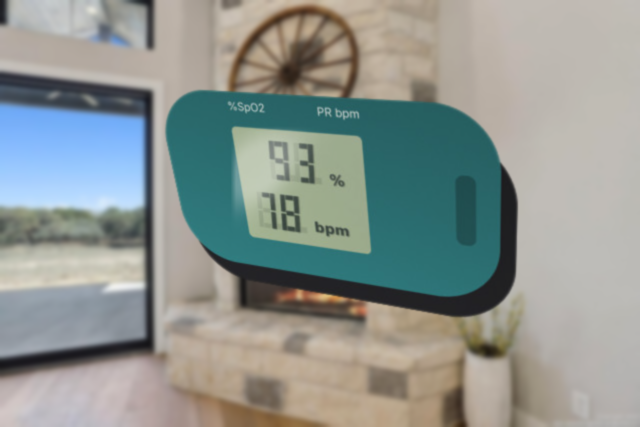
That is value=78 unit=bpm
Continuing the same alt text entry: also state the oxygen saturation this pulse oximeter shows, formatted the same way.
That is value=93 unit=%
